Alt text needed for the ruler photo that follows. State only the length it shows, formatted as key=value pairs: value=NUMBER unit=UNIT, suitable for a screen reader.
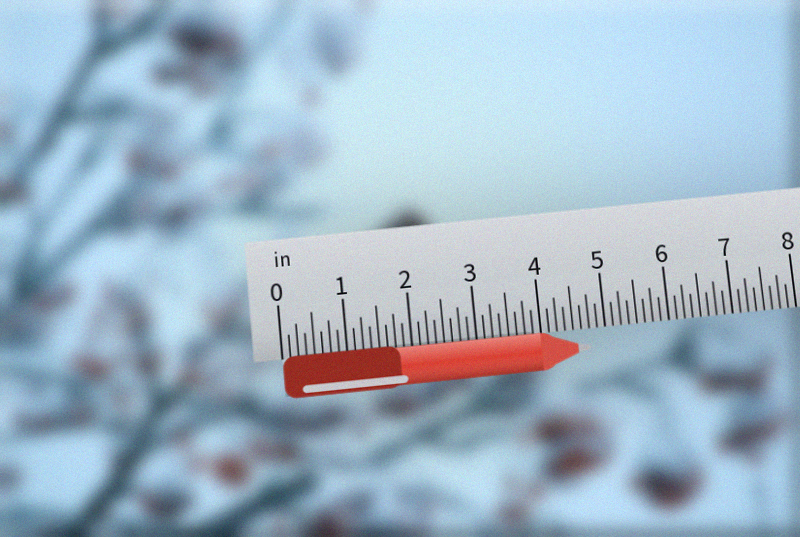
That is value=4.75 unit=in
